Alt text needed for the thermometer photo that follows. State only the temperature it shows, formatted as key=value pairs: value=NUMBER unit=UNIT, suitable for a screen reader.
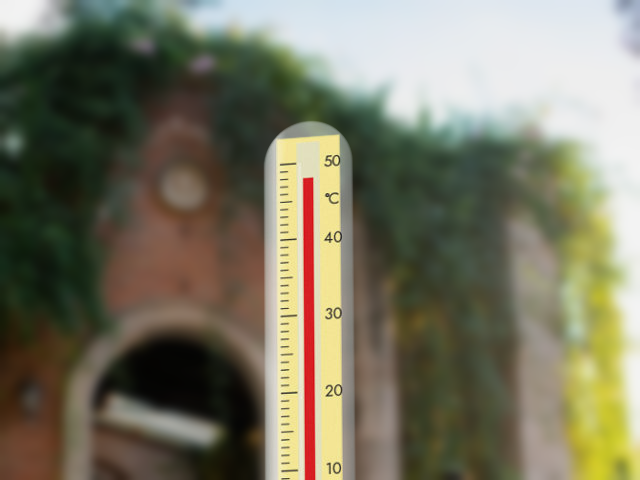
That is value=48 unit=°C
